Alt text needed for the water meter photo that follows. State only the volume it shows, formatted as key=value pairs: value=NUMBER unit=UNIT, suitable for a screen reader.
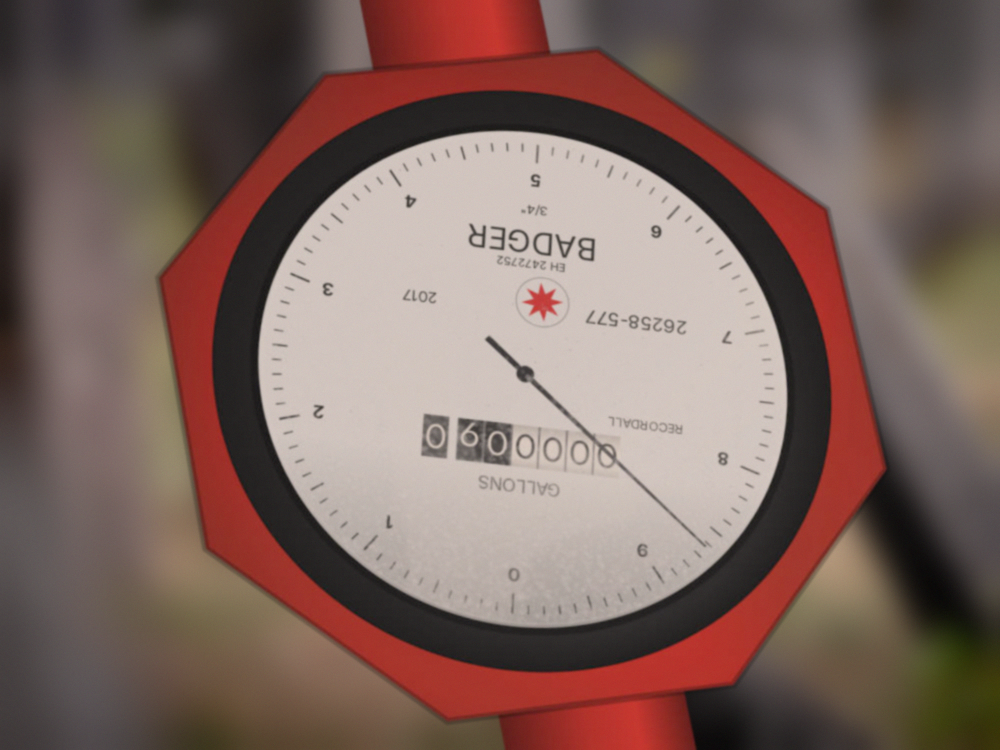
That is value=88.6 unit=gal
